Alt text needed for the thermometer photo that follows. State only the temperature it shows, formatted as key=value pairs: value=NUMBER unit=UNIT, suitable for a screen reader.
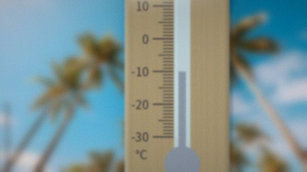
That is value=-10 unit=°C
